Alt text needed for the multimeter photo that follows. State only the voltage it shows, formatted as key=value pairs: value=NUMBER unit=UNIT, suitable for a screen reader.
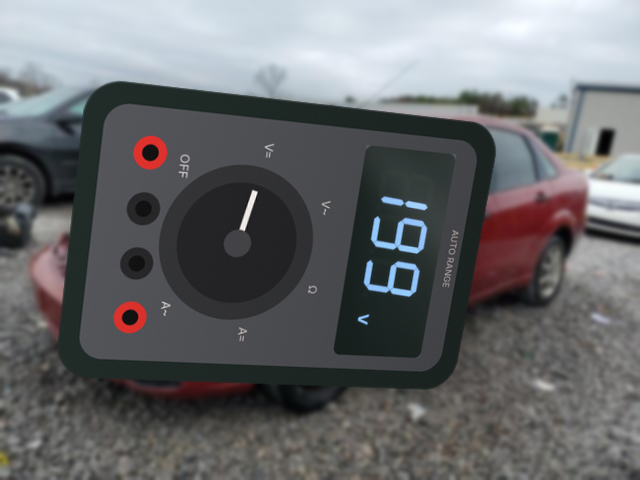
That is value=199 unit=V
